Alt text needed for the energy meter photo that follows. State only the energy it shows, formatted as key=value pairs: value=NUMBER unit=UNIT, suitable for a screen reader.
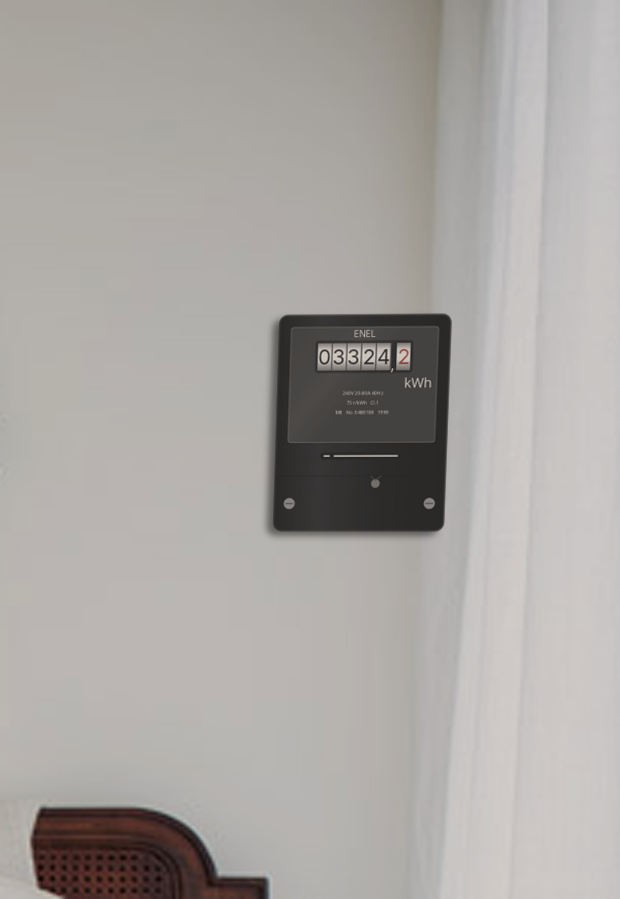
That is value=3324.2 unit=kWh
